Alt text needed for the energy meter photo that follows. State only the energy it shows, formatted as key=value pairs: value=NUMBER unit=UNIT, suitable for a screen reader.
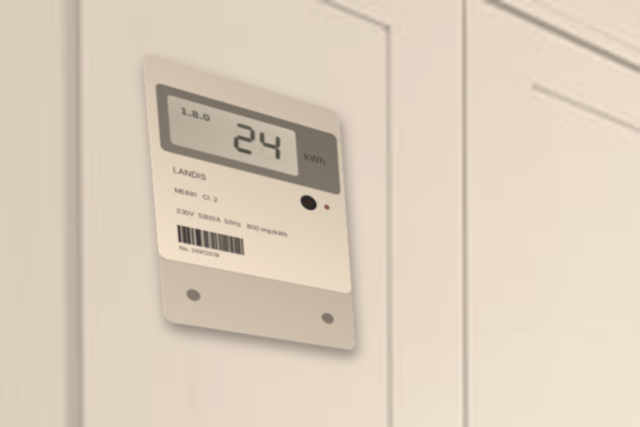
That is value=24 unit=kWh
